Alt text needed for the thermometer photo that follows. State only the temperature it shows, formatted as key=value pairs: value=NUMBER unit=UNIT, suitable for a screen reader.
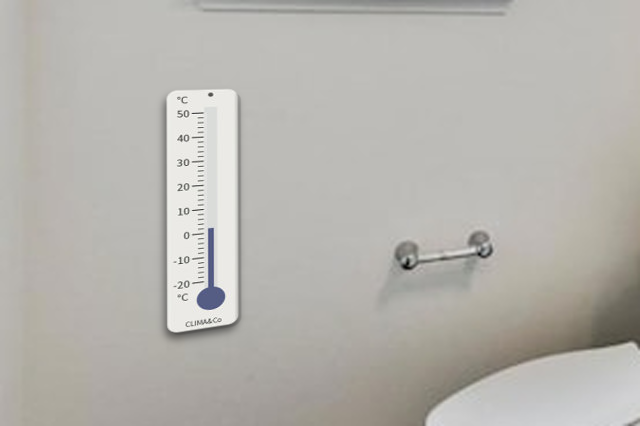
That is value=2 unit=°C
